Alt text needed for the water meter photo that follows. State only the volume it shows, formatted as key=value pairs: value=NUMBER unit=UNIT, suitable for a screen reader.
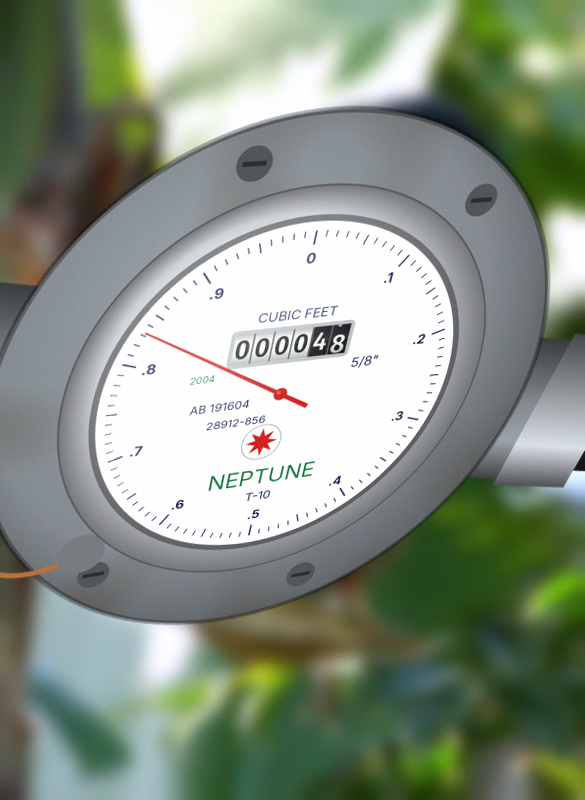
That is value=47.83 unit=ft³
